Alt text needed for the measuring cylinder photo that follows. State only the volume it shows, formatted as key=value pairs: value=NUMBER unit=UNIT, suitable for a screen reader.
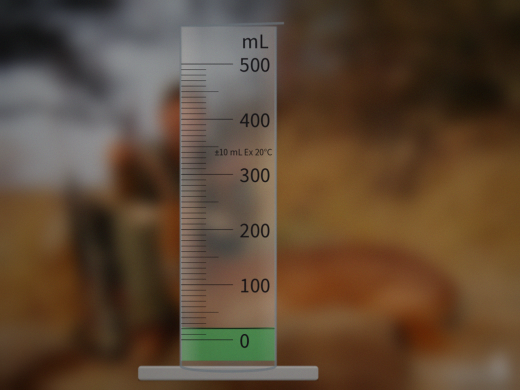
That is value=20 unit=mL
